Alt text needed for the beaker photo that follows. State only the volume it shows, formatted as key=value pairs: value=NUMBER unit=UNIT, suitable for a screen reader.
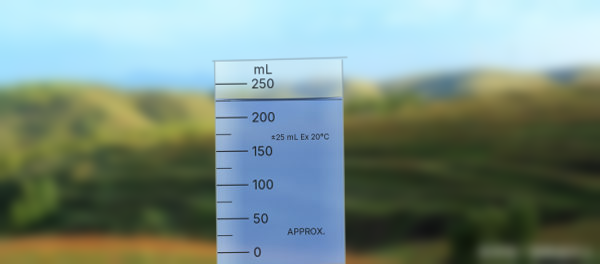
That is value=225 unit=mL
